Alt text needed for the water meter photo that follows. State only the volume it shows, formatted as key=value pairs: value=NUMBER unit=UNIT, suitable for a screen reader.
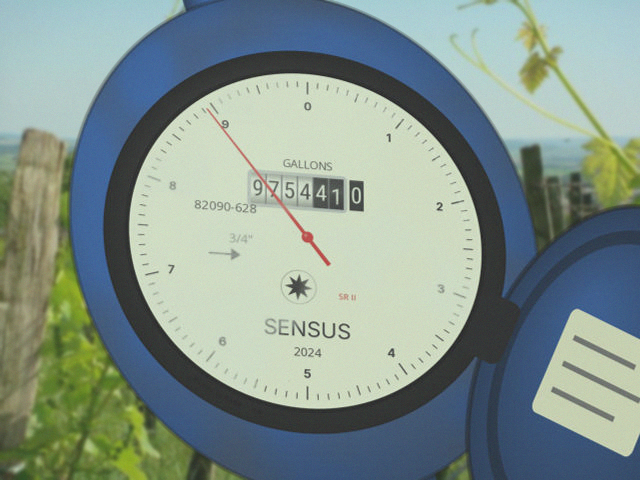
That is value=9754408.9 unit=gal
